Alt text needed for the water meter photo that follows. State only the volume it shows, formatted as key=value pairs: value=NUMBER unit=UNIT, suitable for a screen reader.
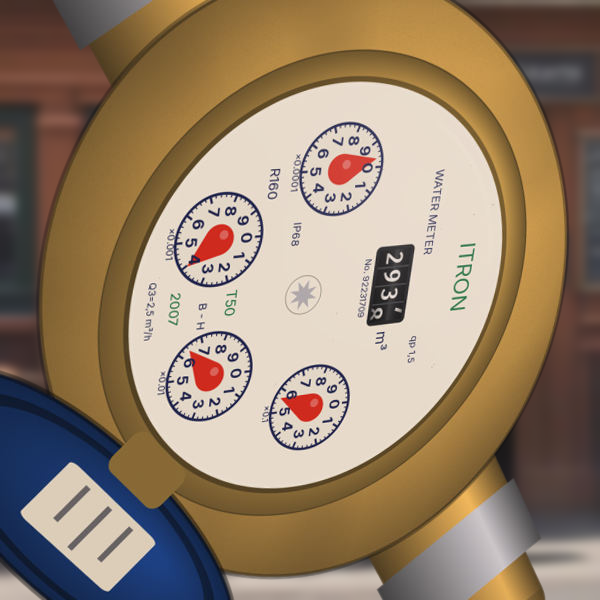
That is value=2937.5639 unit=m³
